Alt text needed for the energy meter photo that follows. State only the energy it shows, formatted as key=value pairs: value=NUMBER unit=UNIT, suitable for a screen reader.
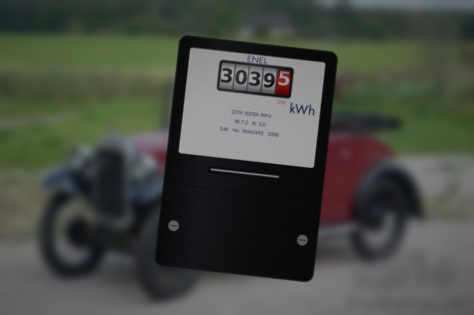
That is value=3039.5 unit=kWh
